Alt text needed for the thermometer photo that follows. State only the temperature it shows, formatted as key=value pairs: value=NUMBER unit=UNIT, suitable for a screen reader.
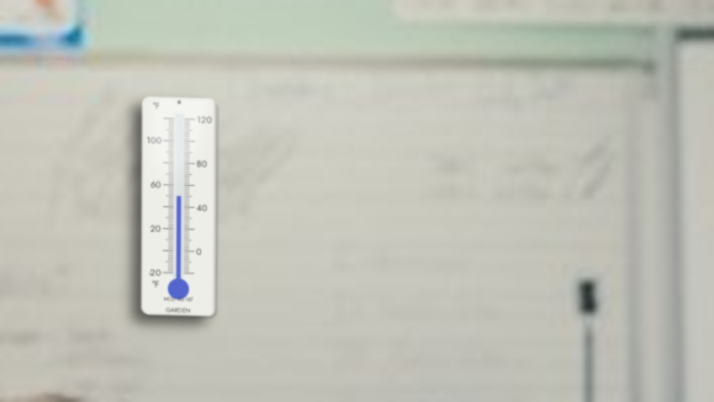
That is value=50 unit=°F
